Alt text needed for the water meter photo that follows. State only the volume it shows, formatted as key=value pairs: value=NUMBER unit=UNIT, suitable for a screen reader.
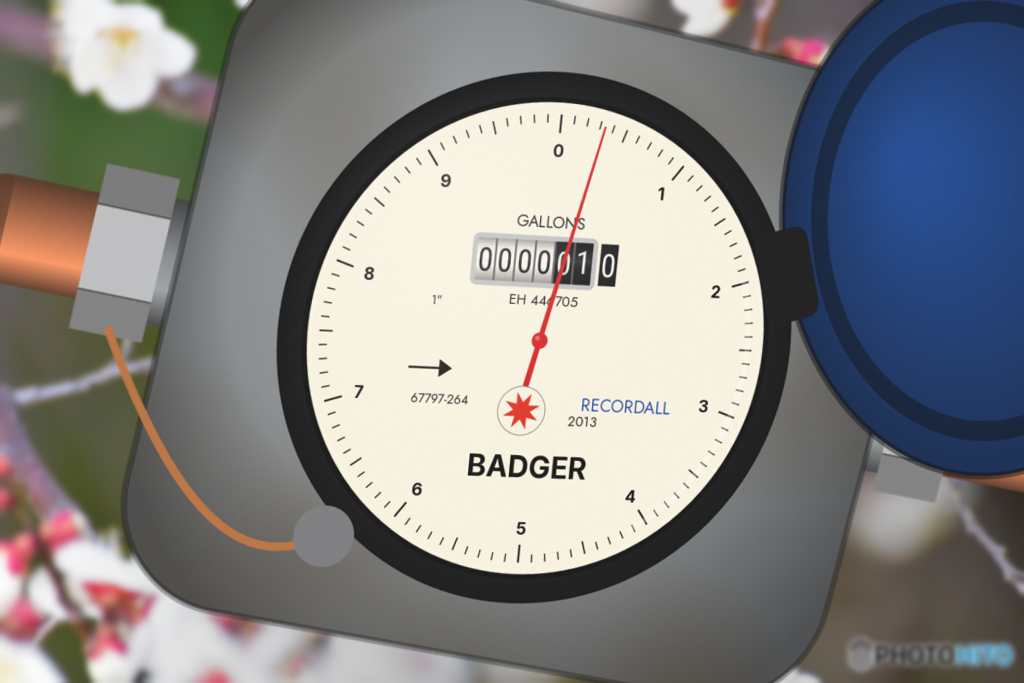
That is value=10.3 unit=gal
